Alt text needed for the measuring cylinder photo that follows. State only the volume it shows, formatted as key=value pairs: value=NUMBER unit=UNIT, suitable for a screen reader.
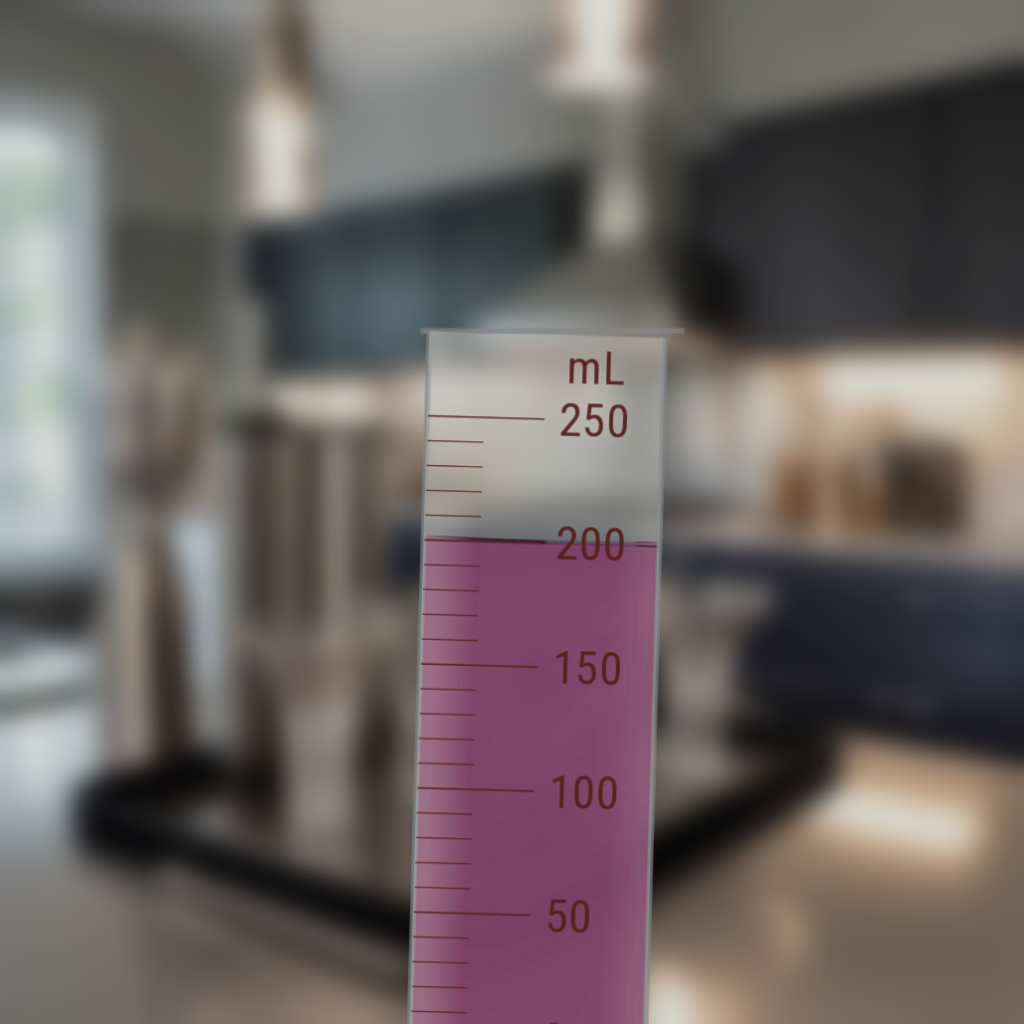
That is value=200 unit=mL
